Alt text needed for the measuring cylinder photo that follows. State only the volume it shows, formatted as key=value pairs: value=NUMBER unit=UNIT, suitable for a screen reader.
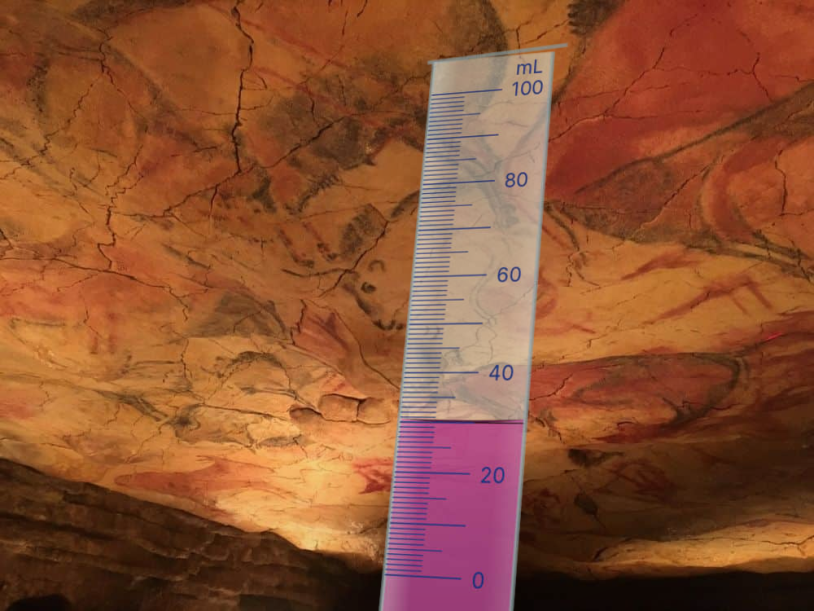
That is value=30 unit=mL
